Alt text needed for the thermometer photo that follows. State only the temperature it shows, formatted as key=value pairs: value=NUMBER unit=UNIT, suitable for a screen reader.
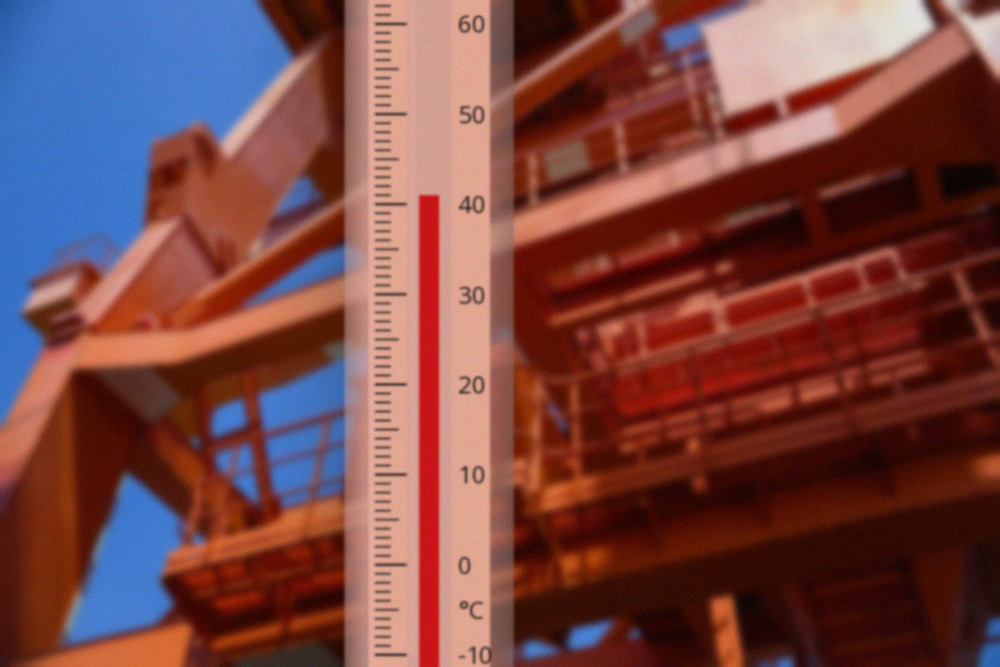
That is value=41 unit=°C
